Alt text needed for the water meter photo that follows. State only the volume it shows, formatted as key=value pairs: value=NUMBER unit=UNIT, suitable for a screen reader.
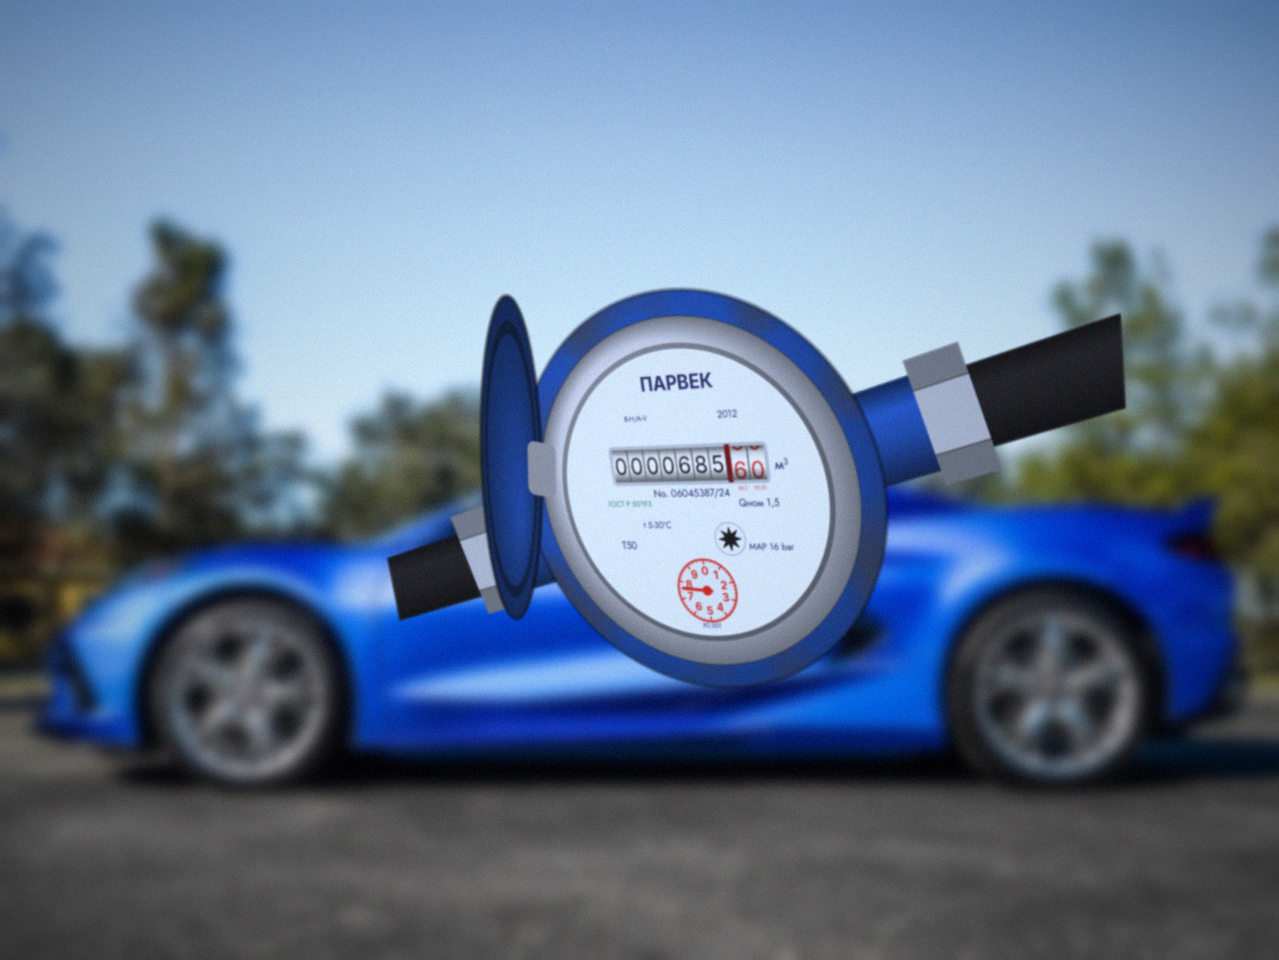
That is value=685.597 unit=m³
